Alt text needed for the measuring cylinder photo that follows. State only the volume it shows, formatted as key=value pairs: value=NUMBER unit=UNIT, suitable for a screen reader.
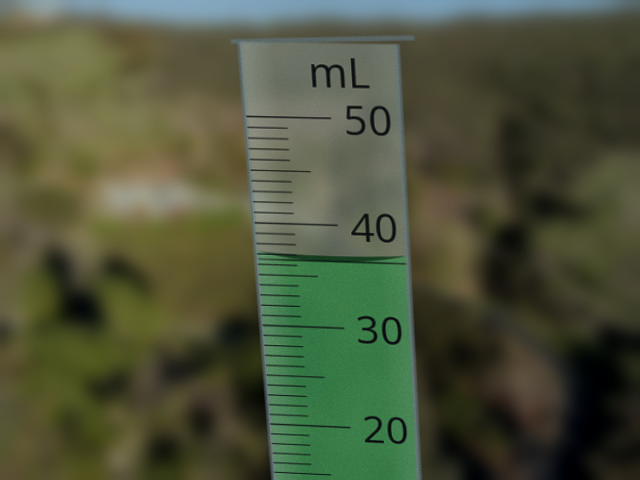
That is value=36.5 unit=mL
